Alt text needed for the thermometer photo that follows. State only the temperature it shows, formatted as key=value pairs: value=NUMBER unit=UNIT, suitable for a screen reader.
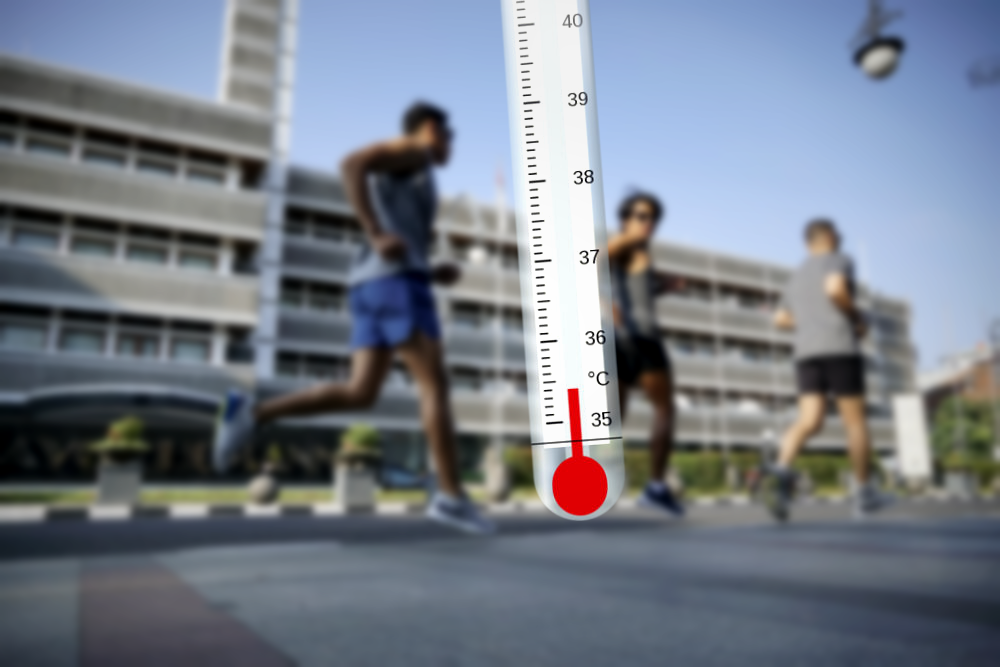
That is value=35.4 unit=°C
